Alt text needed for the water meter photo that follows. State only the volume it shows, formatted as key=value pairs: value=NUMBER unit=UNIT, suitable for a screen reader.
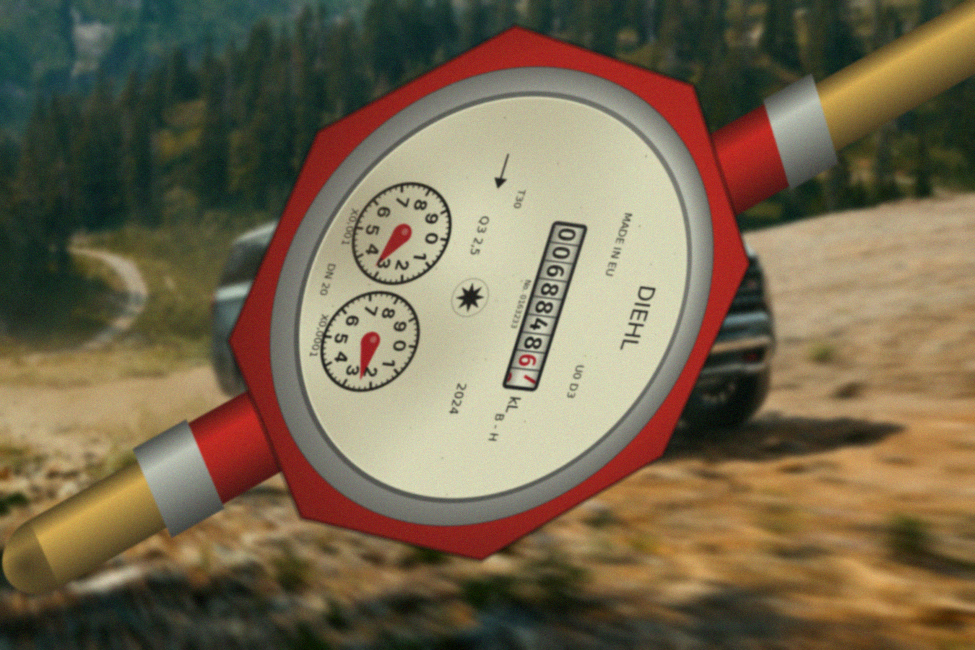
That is value=68848.6732 unit=kL
